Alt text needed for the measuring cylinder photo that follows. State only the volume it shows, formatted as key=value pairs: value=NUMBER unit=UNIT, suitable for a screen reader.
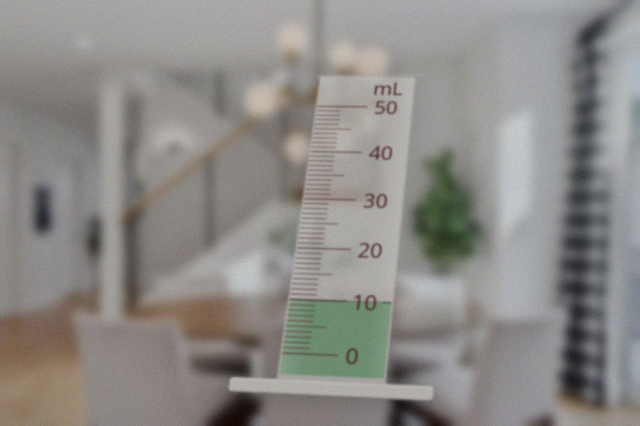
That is value=10 unit=mL
